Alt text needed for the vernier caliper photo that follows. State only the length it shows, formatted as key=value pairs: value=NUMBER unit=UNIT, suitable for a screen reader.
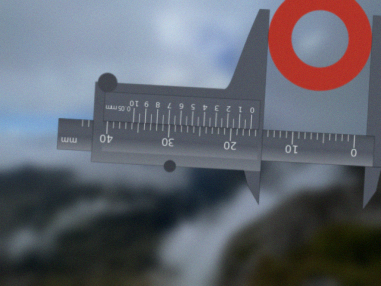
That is value=16.8 unit=mm
